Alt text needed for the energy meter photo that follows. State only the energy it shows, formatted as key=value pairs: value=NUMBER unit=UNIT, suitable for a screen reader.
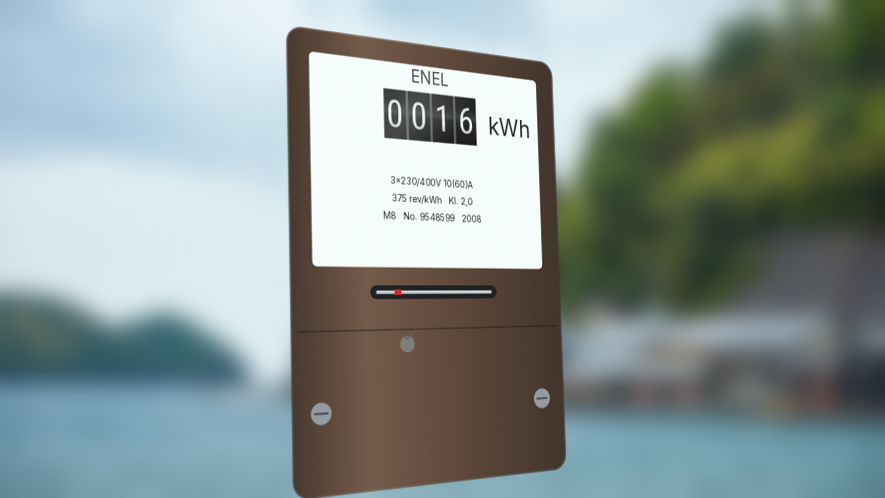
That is value=16 unit=kWh
